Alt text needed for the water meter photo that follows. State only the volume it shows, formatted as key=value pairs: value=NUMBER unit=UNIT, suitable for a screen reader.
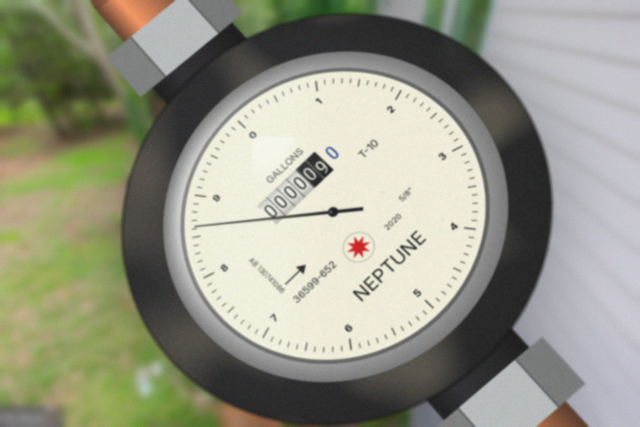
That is value=88.6 unit=gal
